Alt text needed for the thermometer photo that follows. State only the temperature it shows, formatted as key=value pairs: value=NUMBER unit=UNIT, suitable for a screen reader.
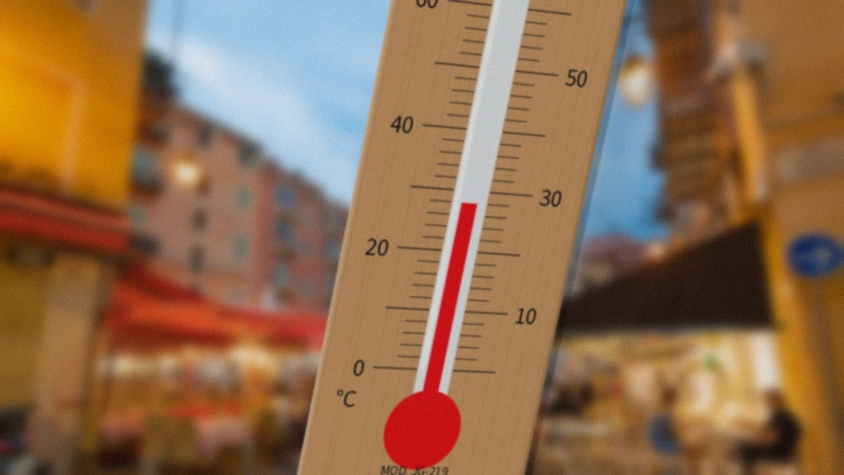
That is value=28 unit=°C
